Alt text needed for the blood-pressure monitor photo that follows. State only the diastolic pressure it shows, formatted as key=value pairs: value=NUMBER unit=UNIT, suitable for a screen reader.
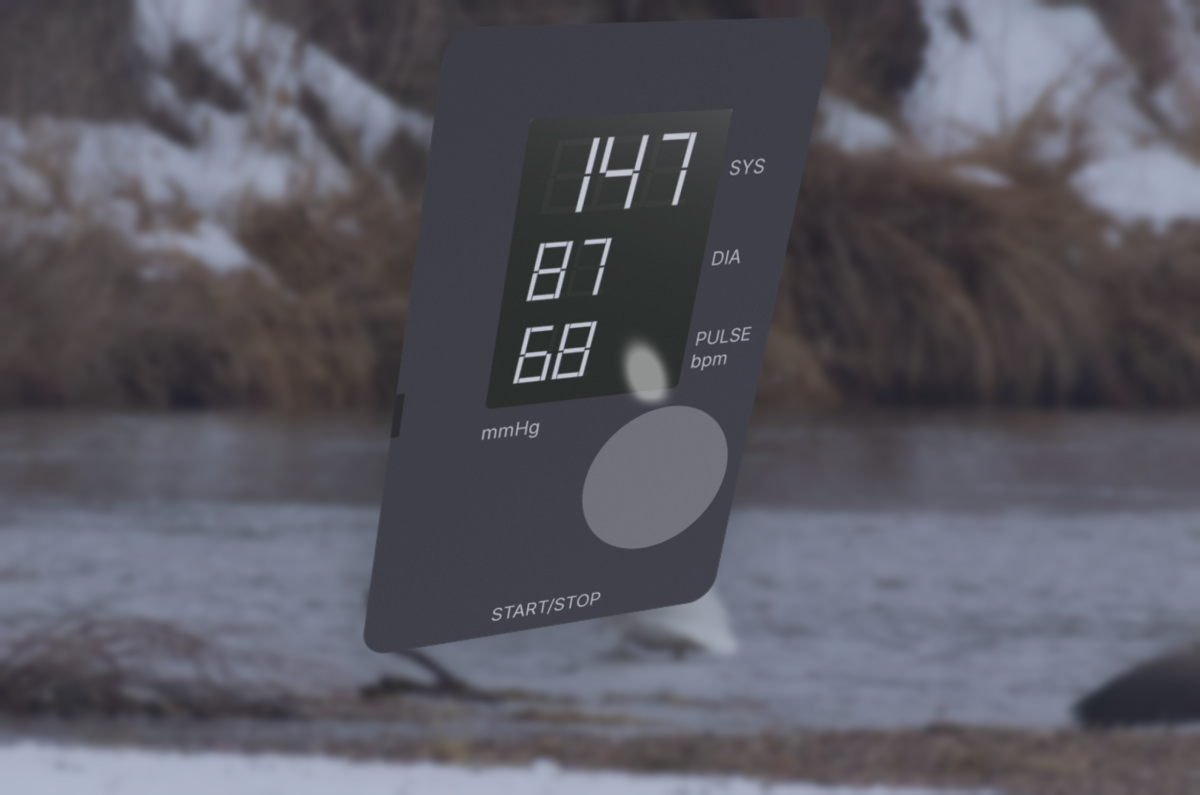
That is value=87 unit=mmHg
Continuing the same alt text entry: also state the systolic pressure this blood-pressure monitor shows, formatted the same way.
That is value=147 unit=mmHg
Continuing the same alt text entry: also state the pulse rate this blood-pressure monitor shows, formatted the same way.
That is value=68 unit=bpm
